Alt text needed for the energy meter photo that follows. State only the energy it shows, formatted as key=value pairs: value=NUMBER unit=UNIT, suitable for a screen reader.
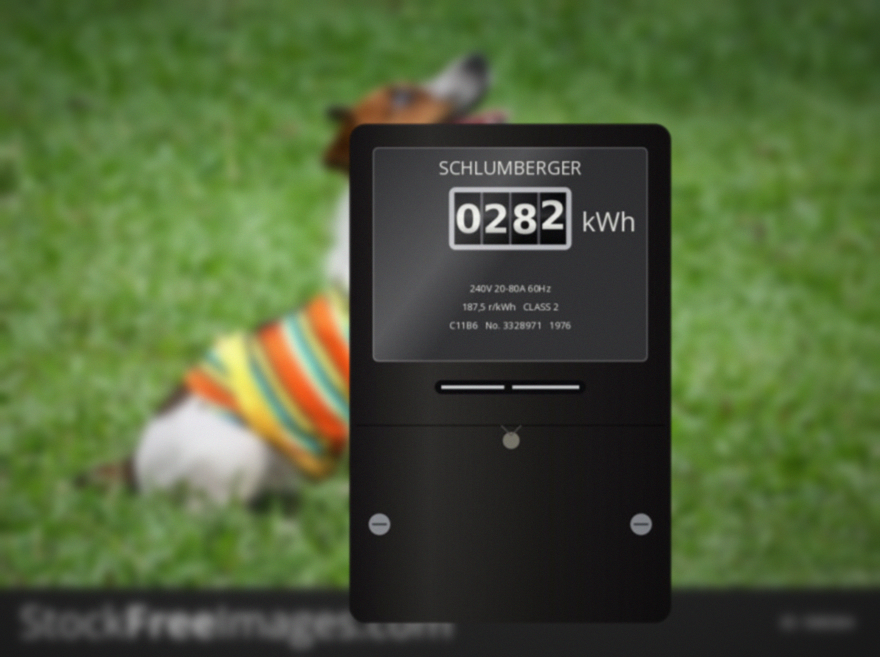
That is value=282 unit=kWh
